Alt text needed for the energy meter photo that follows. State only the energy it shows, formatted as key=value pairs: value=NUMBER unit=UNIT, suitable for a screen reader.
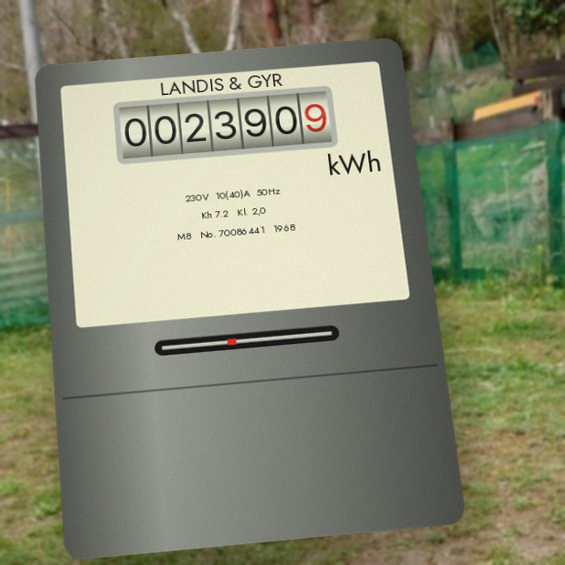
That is value=2390.9 unit=kWh
